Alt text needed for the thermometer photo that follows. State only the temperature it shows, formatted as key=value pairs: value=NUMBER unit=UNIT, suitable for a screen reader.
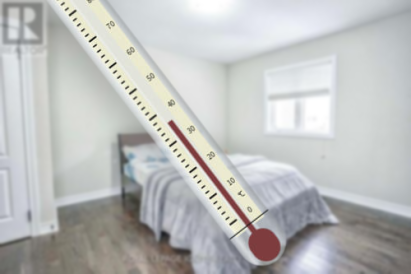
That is value=36 unit=°C
